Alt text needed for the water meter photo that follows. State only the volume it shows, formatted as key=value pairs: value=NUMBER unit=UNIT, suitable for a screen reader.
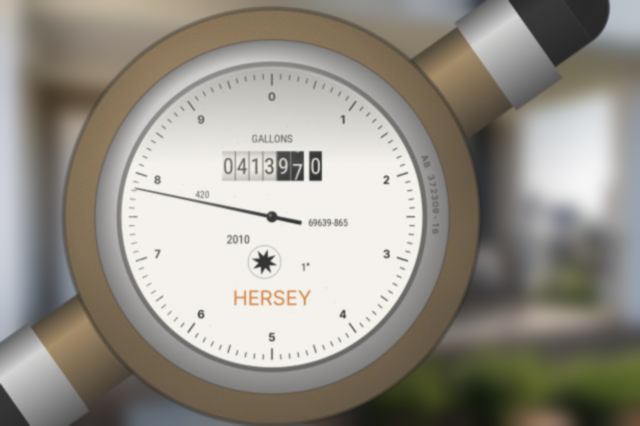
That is value=413967.8 unit=gal
